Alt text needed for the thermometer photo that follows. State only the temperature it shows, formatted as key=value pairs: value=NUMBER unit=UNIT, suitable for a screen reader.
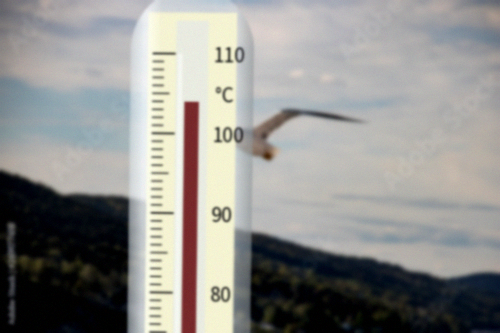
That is value=104 unit=°C
